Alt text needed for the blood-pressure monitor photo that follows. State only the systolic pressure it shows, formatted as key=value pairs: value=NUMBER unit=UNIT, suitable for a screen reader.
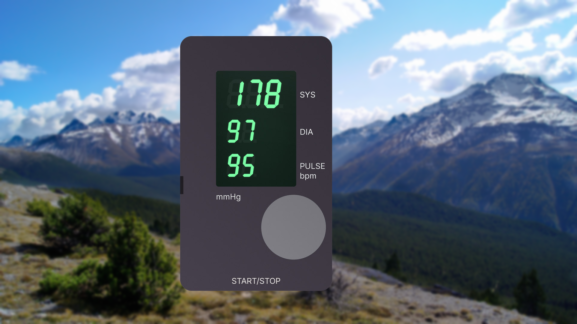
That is value=178 unit=mmHg
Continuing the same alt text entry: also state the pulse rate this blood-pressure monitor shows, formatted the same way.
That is value=95 unit=bpm
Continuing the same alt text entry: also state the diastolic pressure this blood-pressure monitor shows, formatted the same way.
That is value=97 unit=mmHg
